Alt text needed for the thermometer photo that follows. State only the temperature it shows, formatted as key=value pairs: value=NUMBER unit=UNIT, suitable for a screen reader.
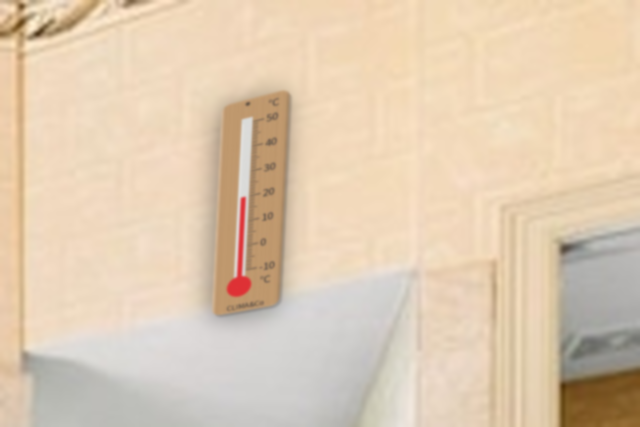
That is value=20 unit=°C
